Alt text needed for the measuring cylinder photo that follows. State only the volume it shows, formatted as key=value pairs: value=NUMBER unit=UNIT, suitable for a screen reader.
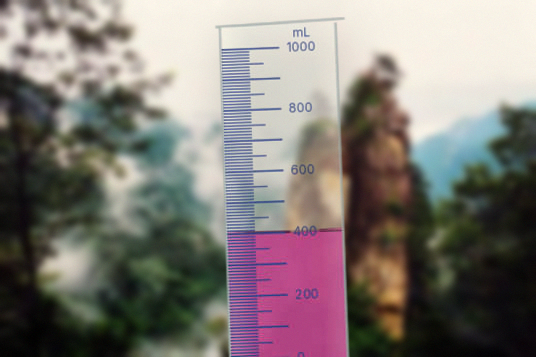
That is value=400 unit=mL
